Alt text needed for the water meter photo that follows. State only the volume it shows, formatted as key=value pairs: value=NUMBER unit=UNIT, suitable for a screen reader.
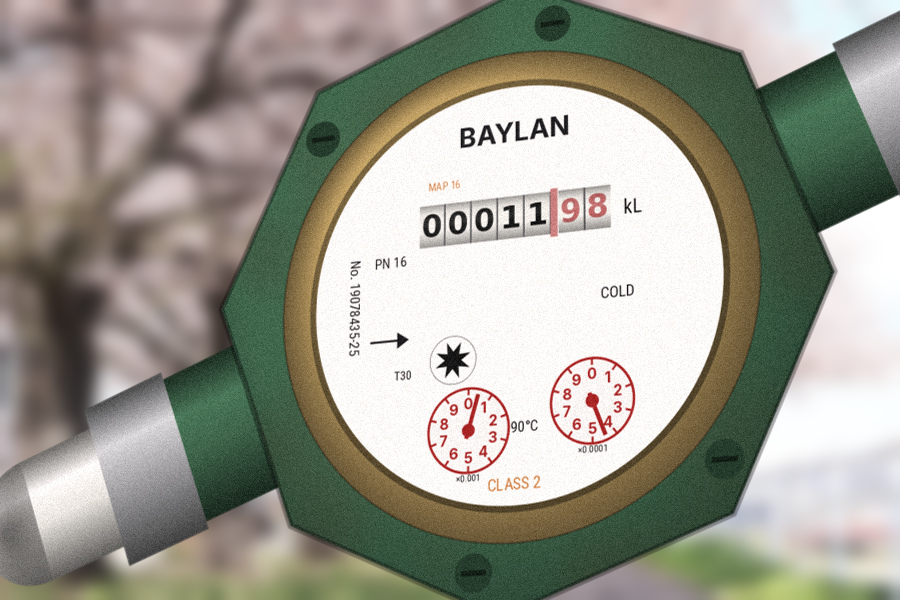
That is value=11.9804 unit=kL
